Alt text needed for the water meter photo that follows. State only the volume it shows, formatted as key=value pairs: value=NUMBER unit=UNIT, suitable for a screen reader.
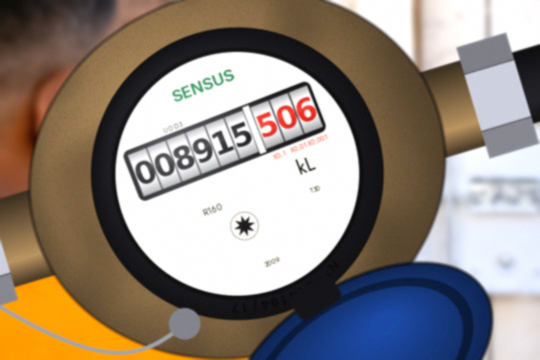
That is value=8915.506 unit=kL
